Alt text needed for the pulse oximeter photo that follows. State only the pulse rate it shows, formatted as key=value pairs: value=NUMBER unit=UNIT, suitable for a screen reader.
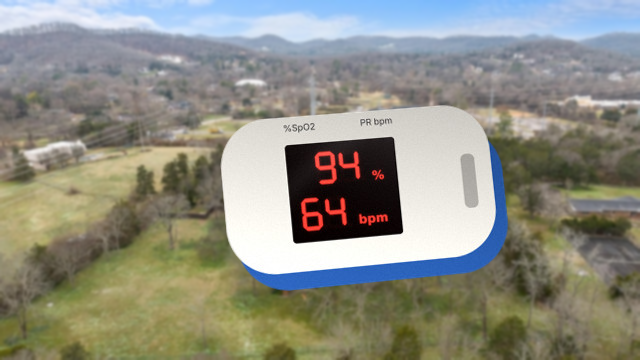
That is value=64 unit=bpm
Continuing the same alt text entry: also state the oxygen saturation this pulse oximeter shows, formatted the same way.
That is value=94 unit=%
